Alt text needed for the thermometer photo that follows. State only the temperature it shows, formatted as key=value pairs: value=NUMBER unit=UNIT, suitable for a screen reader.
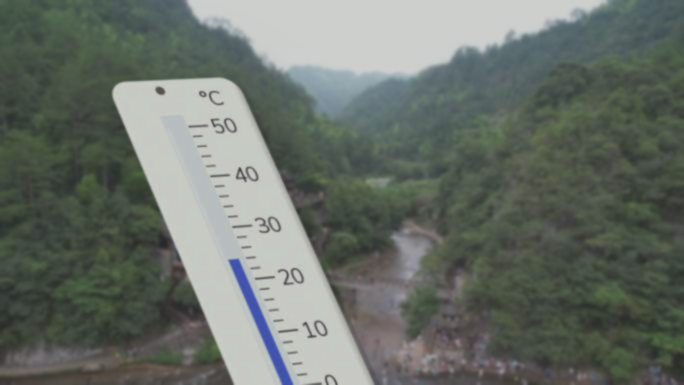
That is value=24 unit=°C
